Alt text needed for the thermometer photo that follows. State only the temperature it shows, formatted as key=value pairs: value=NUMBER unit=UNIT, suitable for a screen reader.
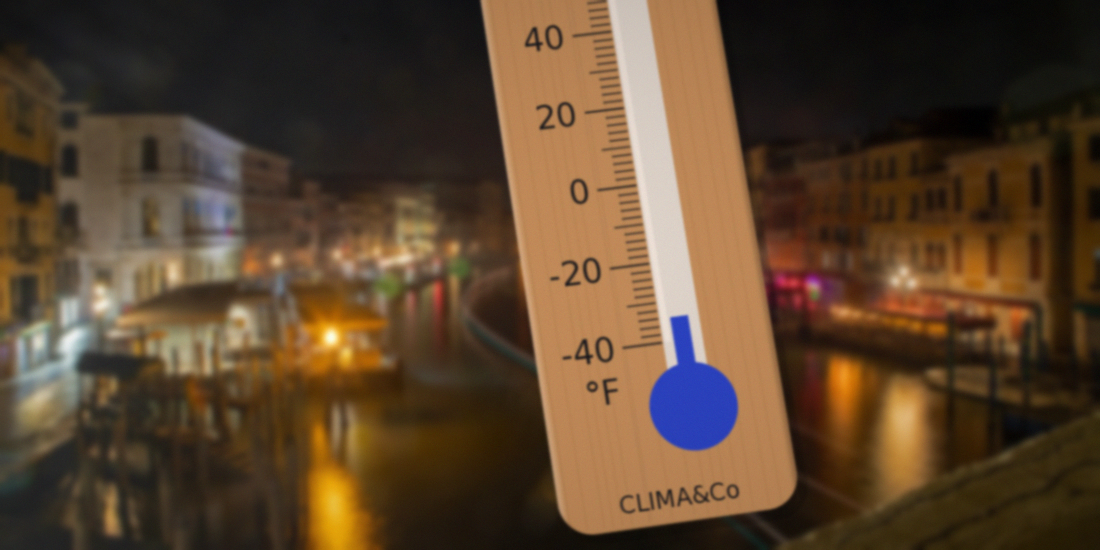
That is value=-34 unit=°F
